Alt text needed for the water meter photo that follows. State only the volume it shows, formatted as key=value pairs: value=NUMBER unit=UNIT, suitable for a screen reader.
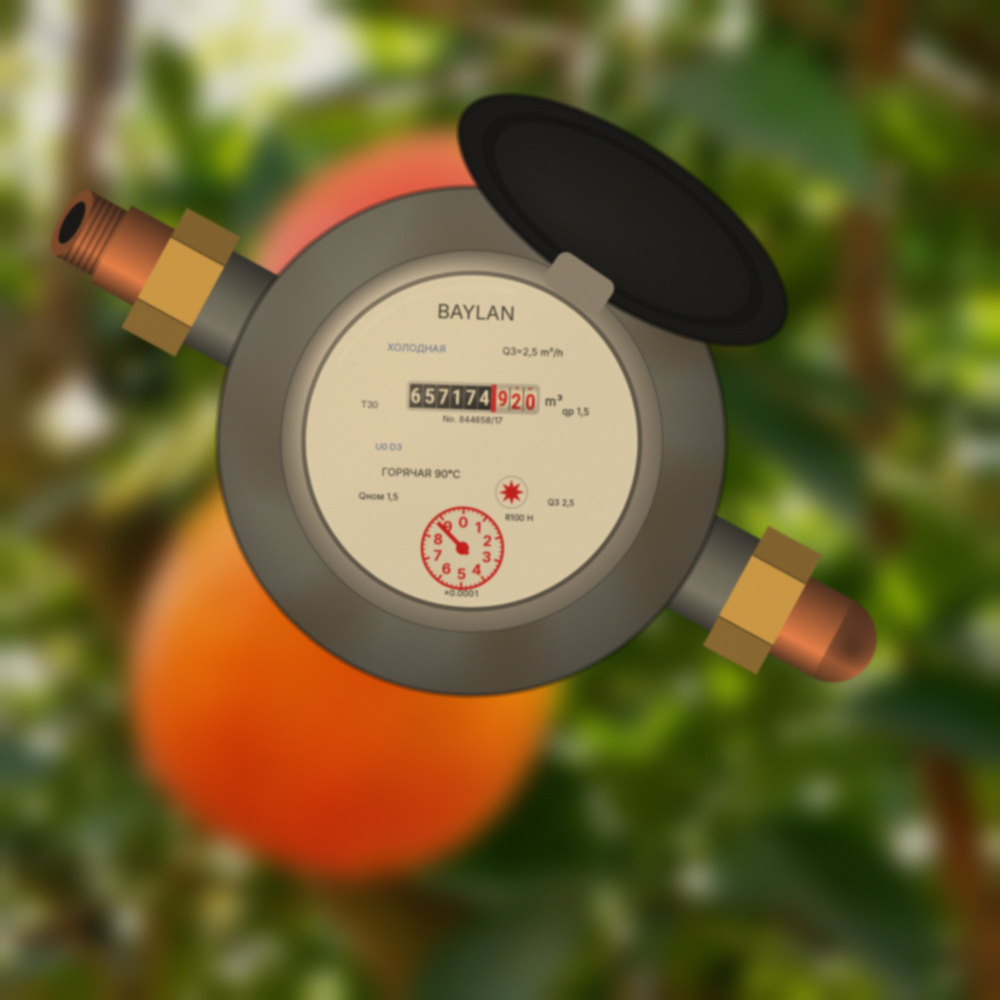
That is value=657174.9198 unit=m³
